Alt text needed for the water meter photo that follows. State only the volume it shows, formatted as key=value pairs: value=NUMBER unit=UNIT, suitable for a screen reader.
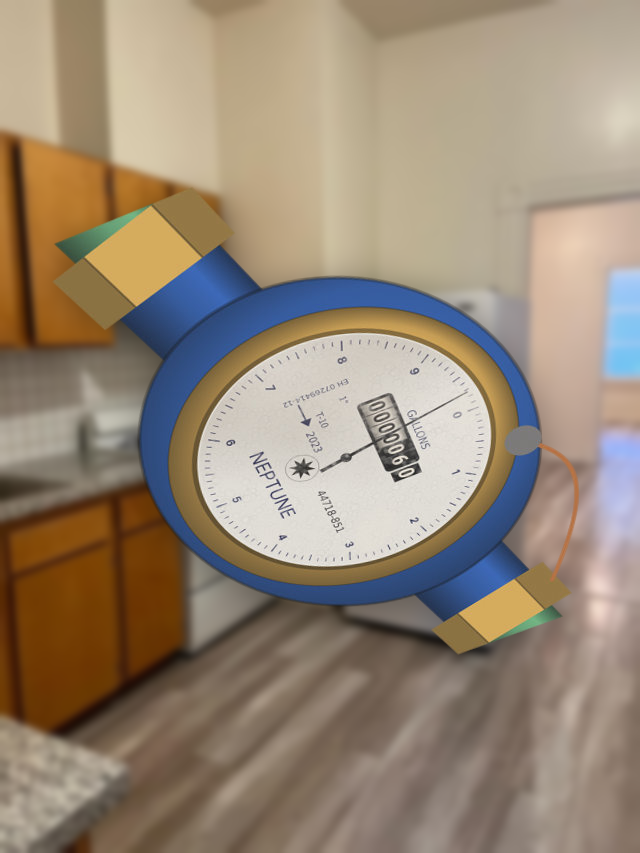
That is value=59.7 unit=gal
